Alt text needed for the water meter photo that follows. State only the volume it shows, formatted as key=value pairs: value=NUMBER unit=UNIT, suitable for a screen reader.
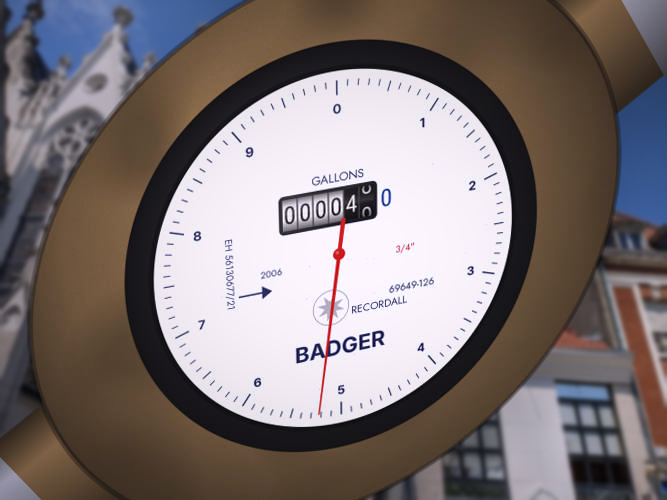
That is value=485.2 unit=gal
